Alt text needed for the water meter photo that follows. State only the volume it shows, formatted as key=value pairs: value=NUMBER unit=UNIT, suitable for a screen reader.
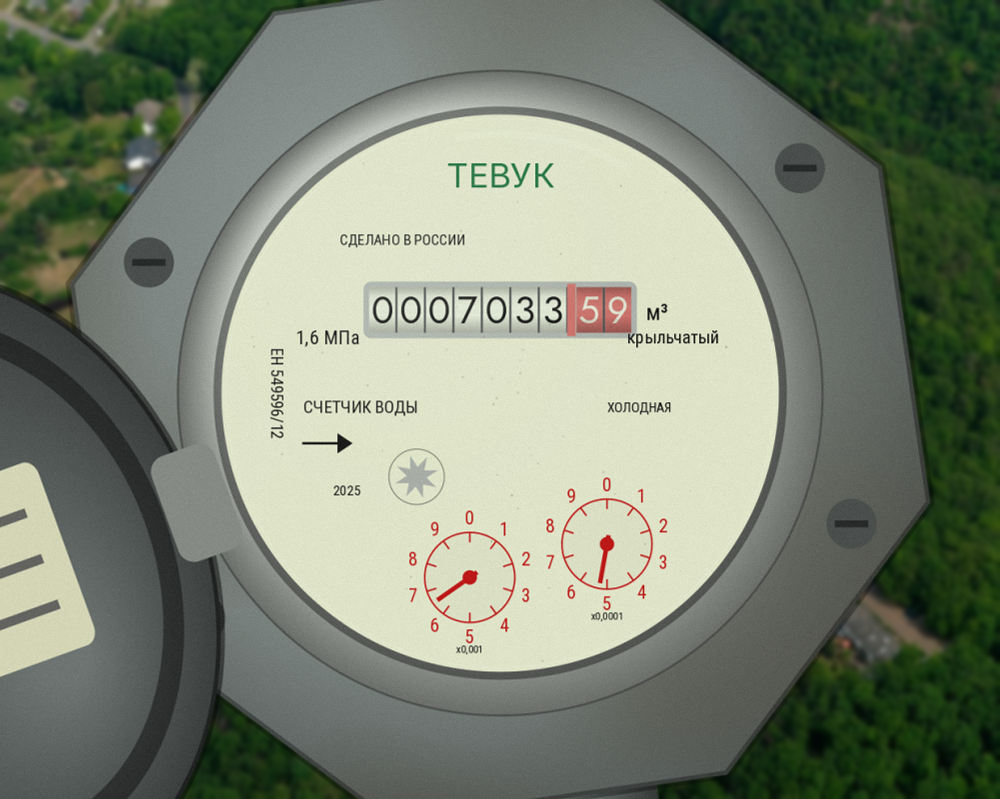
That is value=7033.5965 unit=m³
